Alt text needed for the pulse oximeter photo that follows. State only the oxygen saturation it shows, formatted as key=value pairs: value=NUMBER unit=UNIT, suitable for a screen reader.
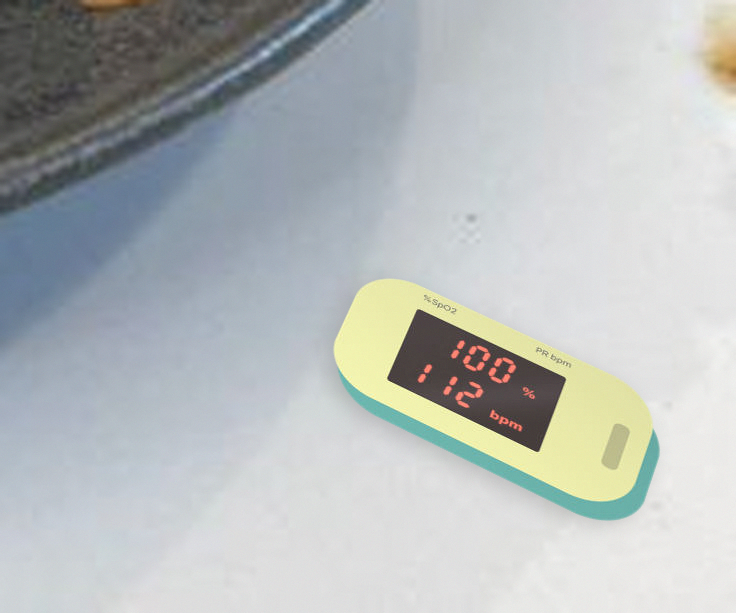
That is value=100 unit=%
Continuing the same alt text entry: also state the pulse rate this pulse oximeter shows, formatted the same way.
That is value=112 unit=bpm
